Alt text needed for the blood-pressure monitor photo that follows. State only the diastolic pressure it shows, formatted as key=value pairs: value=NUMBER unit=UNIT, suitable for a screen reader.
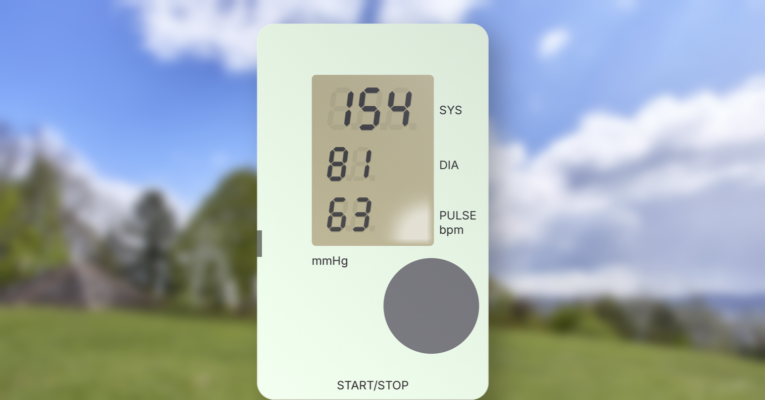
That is value=81 unit=mmHg
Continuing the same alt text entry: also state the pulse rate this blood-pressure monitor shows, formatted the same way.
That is value=63 unit=bpm
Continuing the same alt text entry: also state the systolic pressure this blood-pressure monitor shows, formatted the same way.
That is value=154 unit=mmHg
